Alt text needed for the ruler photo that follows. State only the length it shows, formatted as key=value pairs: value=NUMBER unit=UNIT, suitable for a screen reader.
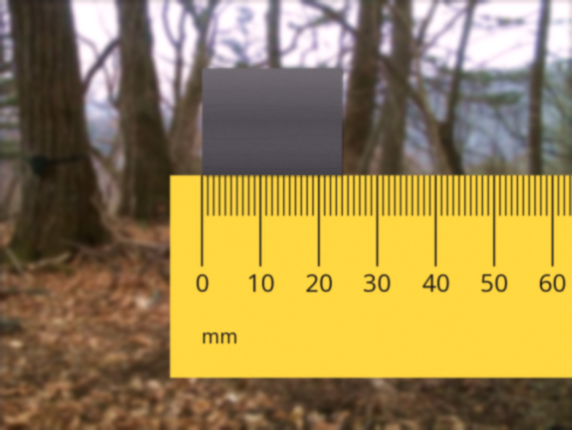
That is value=24 unit=mm
